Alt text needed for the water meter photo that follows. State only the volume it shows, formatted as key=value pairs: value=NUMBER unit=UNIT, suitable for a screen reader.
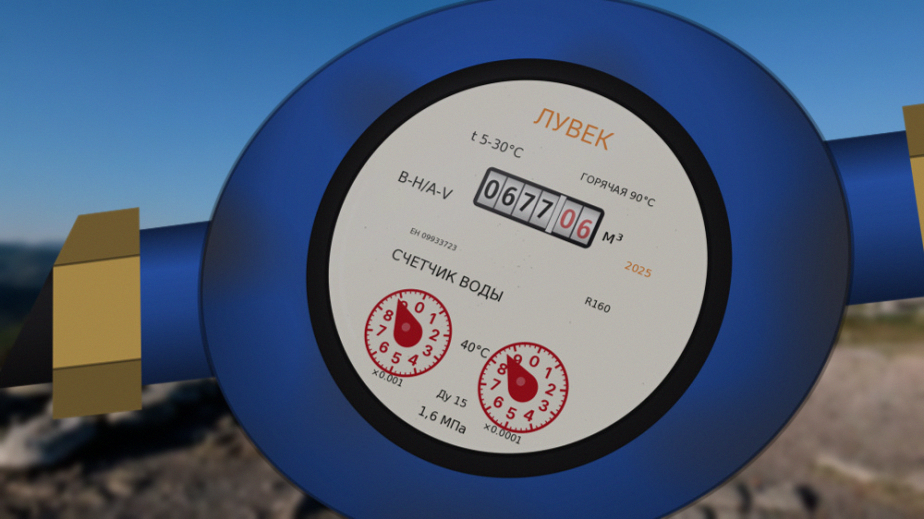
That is value=677.0588 unit=m³
